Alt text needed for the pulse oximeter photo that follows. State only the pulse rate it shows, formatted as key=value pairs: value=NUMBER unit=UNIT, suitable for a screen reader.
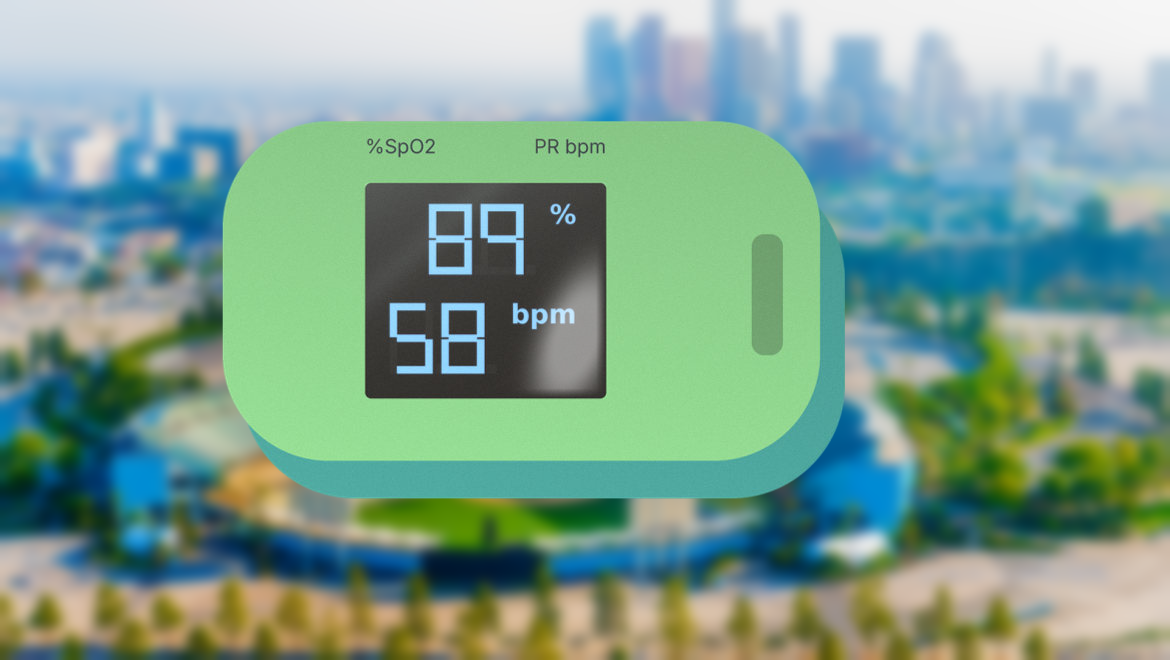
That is value=58 unit=bpm
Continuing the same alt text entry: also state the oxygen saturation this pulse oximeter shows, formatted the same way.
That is value=89 unit=%
